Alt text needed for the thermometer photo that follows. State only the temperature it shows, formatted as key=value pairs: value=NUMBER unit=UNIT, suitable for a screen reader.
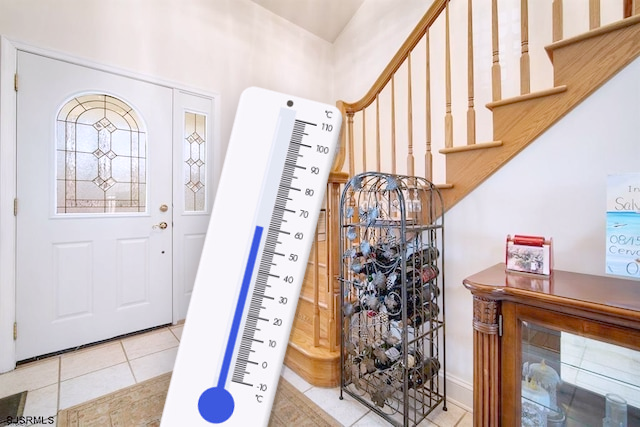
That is value=60 unit=°C
